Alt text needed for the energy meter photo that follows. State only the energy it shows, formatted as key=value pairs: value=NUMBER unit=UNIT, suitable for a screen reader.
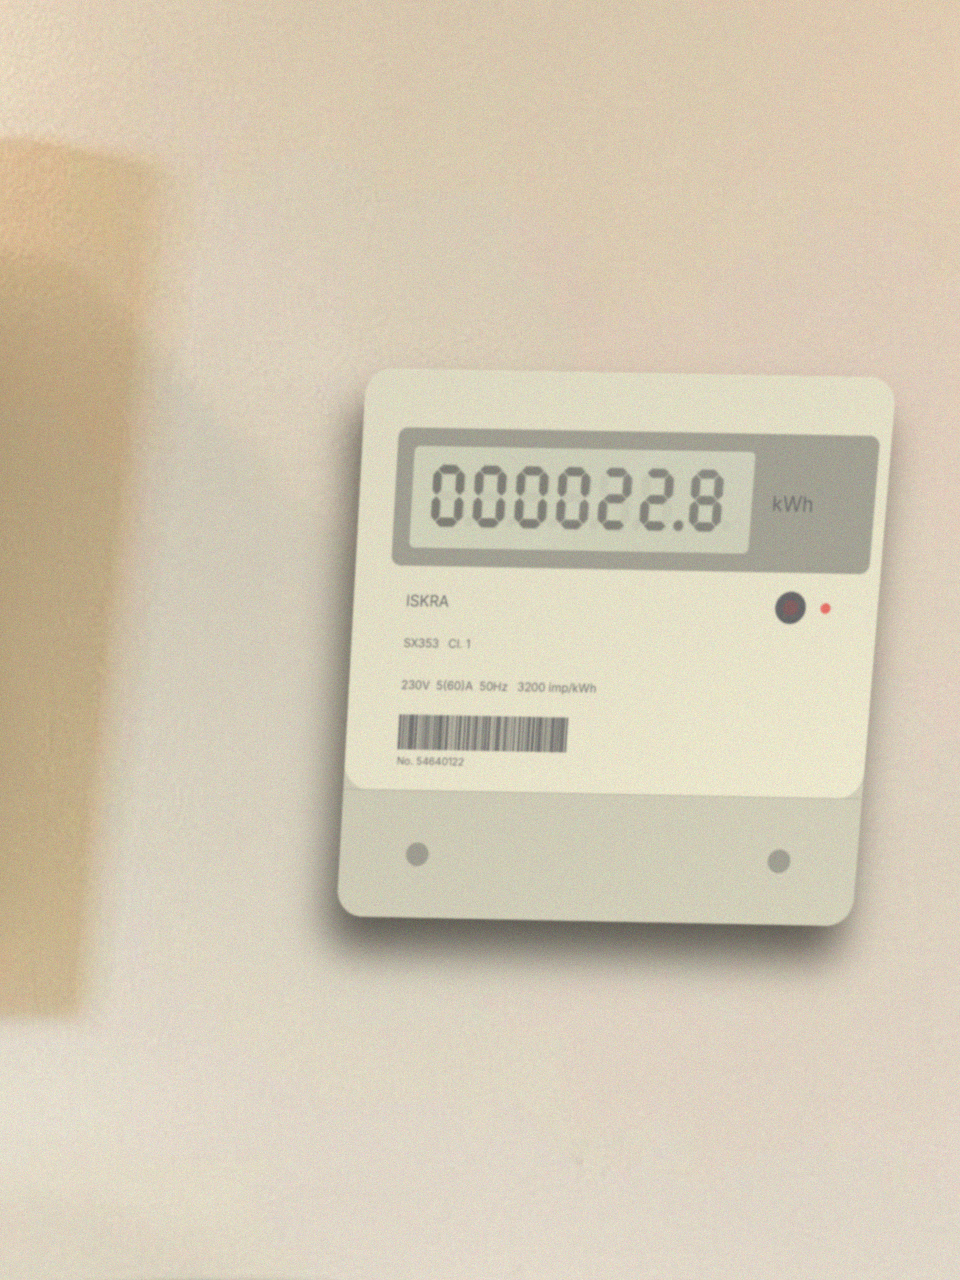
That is value=22.8 unit=kWh
